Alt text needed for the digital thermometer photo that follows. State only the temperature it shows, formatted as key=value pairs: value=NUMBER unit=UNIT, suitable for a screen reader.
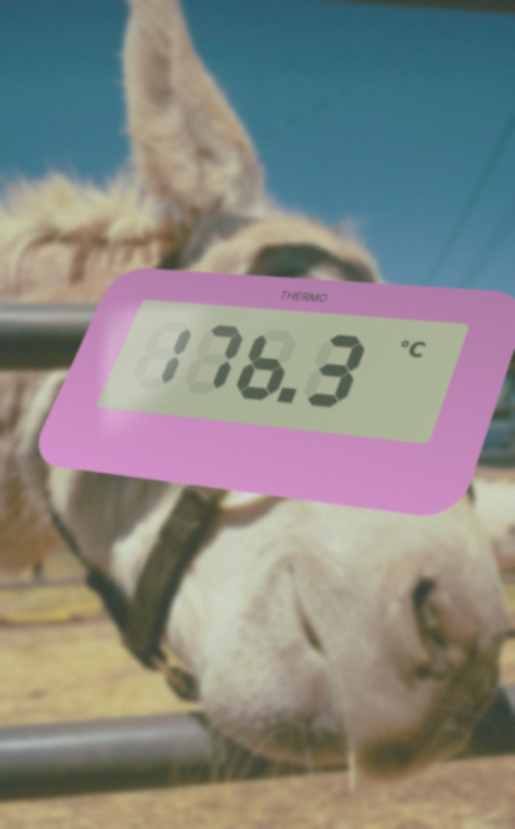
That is value=176.3 unit=°C
